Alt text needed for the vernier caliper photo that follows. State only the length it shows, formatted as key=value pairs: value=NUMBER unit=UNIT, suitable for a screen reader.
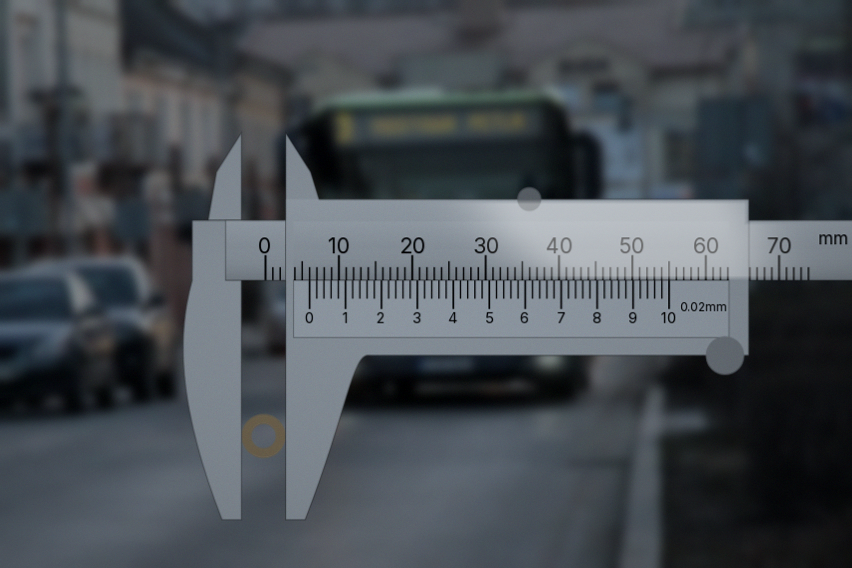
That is value=6.0 unit=mm
